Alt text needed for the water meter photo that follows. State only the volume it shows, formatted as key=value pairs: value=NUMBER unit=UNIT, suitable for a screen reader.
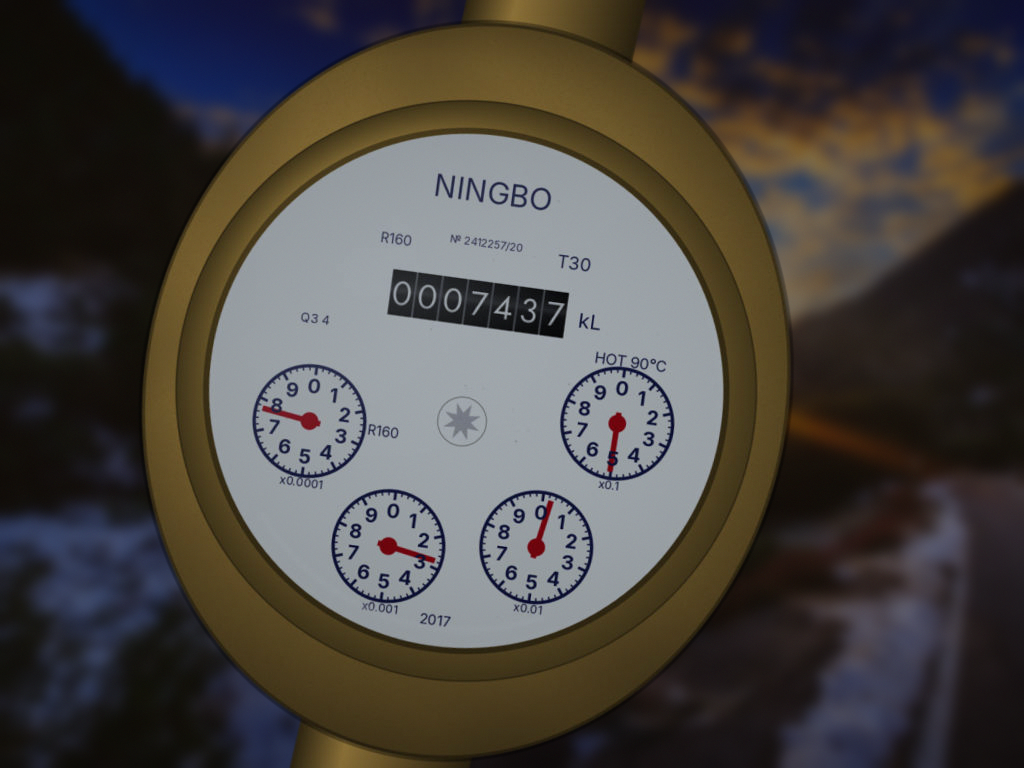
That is value=7437.5027 unit=kL
